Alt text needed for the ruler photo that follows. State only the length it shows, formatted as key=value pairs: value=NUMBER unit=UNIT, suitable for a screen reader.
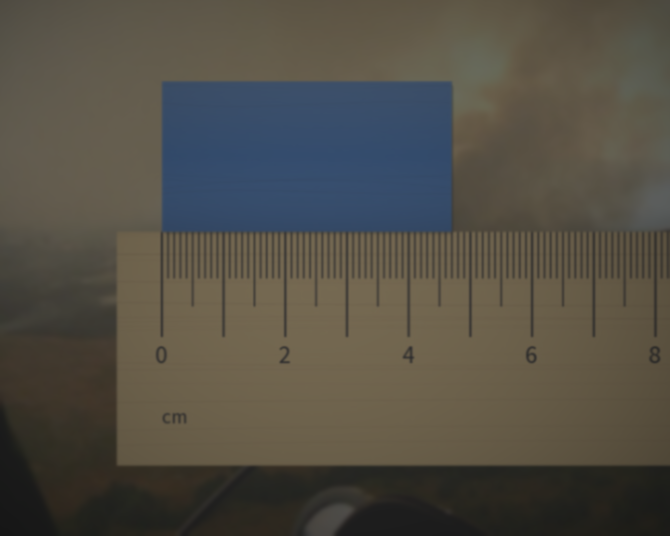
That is value=4.7 unit=cm
